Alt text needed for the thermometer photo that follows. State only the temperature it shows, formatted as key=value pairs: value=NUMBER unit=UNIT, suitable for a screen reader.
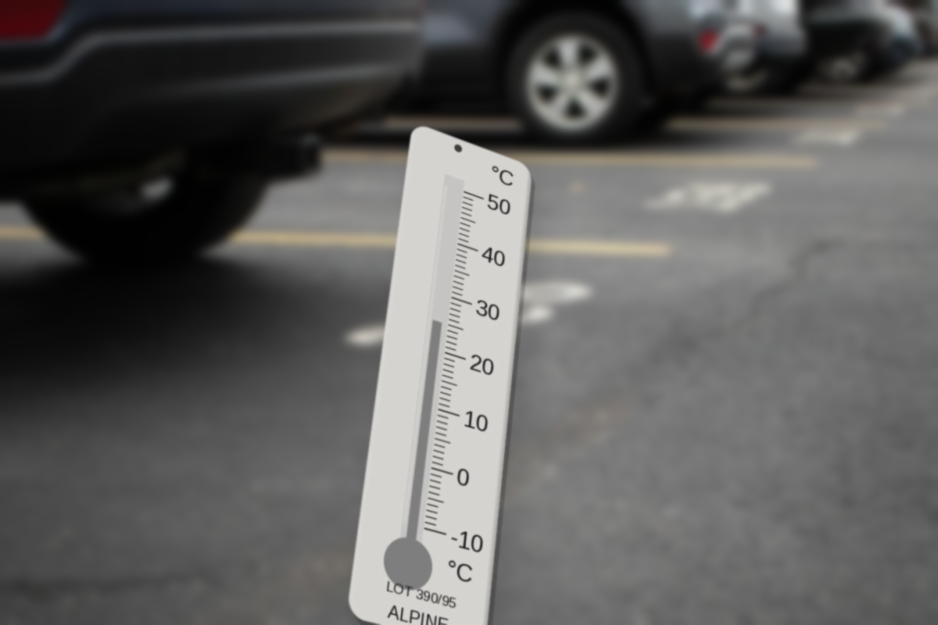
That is value=25 unit=°C
